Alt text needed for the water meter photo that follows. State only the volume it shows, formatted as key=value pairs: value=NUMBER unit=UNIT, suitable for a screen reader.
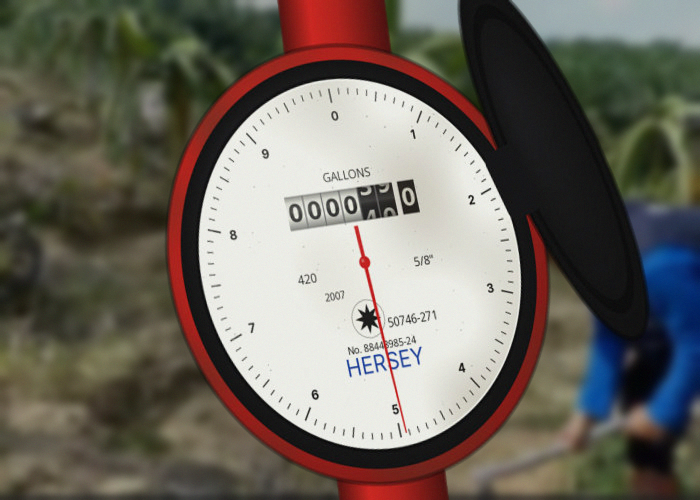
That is value=394.9 unit=gal
